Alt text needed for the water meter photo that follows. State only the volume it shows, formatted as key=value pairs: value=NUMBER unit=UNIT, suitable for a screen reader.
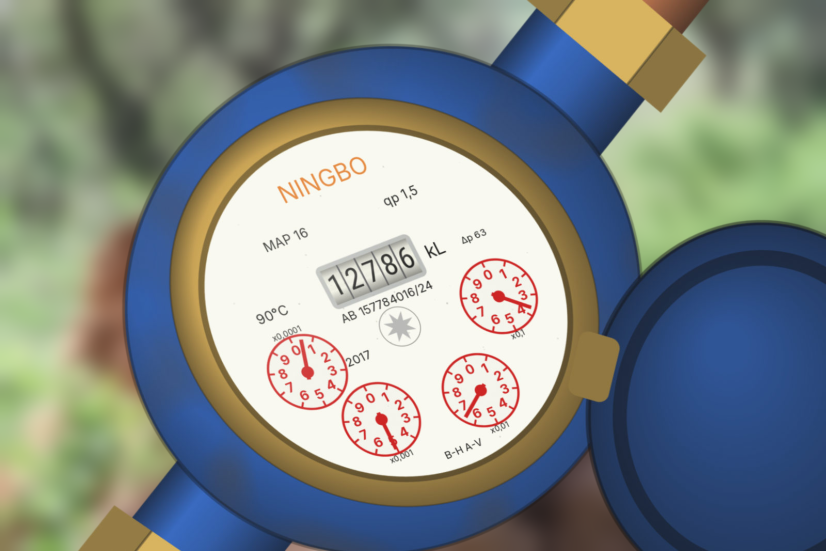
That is value=12786.3650 unit=kL
